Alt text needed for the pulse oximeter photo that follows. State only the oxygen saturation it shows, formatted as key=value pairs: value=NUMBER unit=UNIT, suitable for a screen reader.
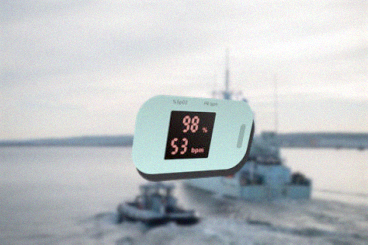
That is value=98 unit=%
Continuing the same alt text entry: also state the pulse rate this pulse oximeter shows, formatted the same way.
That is value=53 unit=bpm
